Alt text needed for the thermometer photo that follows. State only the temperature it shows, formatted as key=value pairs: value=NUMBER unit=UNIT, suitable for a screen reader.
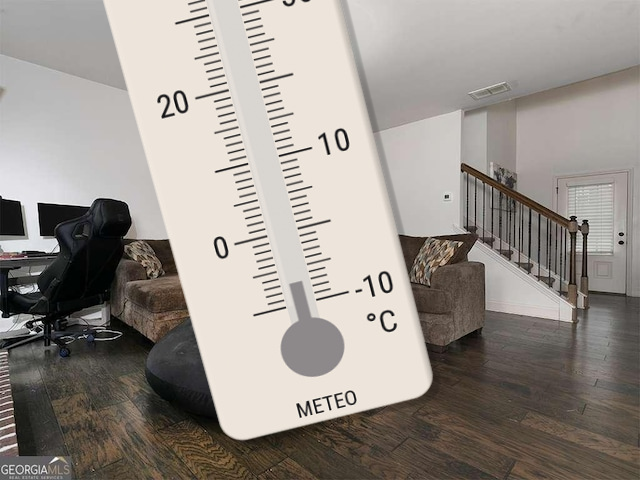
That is value=-7 unit=°C
